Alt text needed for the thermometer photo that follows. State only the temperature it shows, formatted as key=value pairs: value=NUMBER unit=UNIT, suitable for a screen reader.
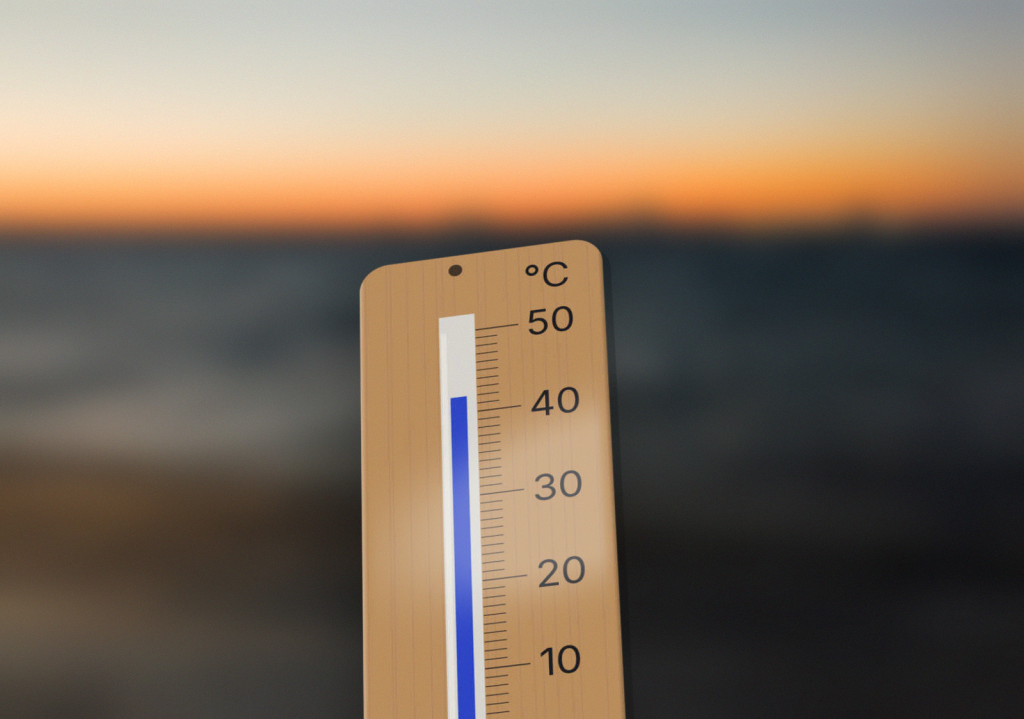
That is value=42 unit=°C
